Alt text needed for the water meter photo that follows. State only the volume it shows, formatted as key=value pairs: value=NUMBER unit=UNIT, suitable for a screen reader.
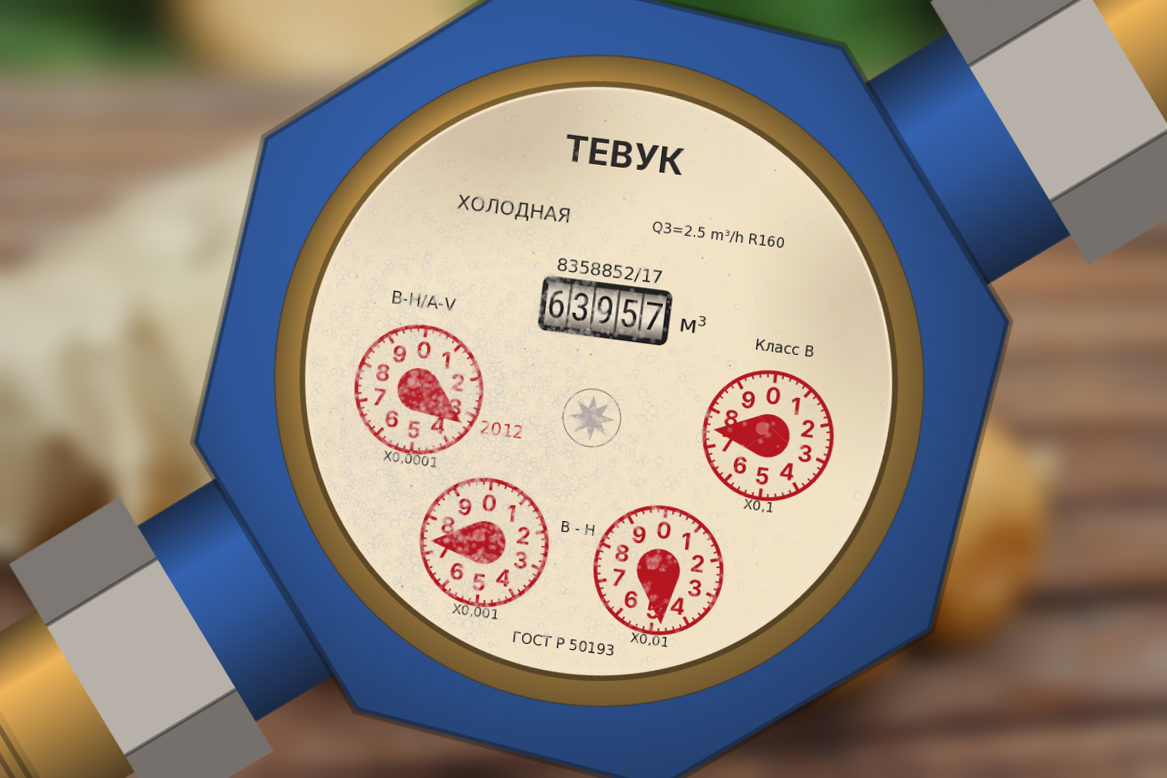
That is value=63957.7473 unit=m³
